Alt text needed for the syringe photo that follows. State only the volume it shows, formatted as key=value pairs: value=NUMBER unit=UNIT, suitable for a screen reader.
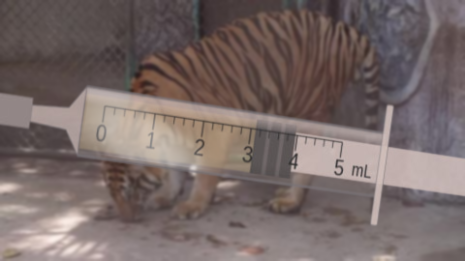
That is value=3.1 unit=mL
